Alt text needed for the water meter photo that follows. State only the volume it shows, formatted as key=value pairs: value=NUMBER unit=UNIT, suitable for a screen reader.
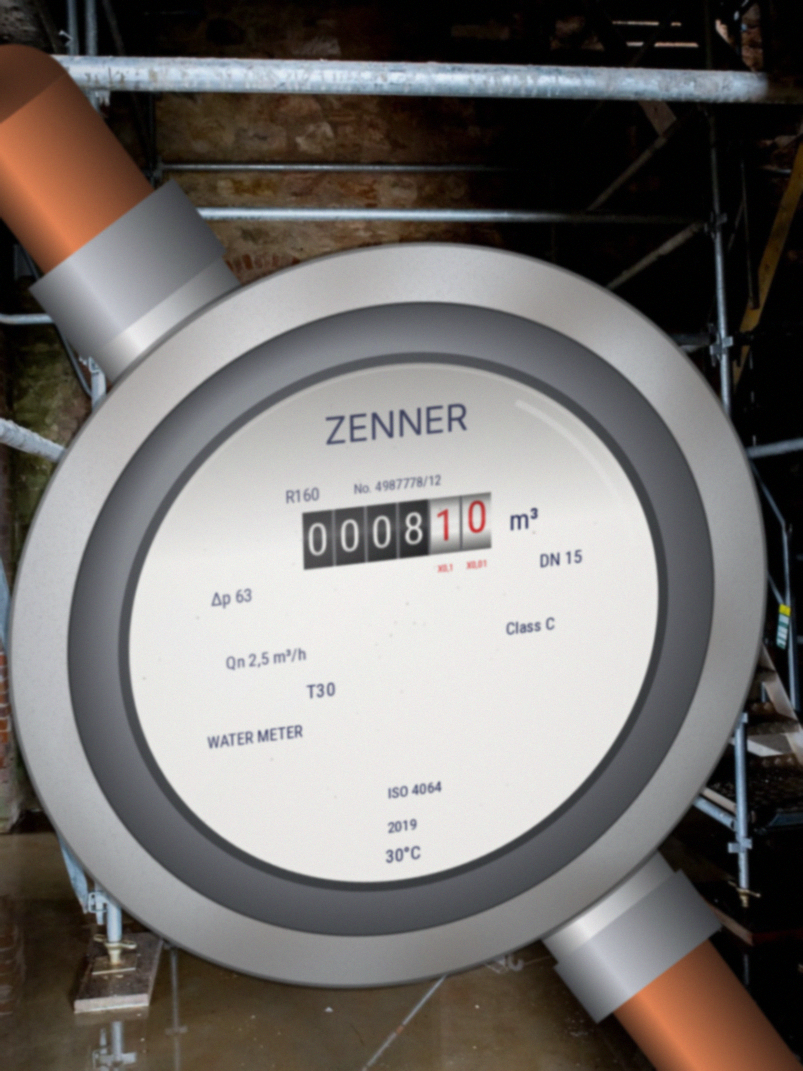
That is value=8.10 unit=m³
